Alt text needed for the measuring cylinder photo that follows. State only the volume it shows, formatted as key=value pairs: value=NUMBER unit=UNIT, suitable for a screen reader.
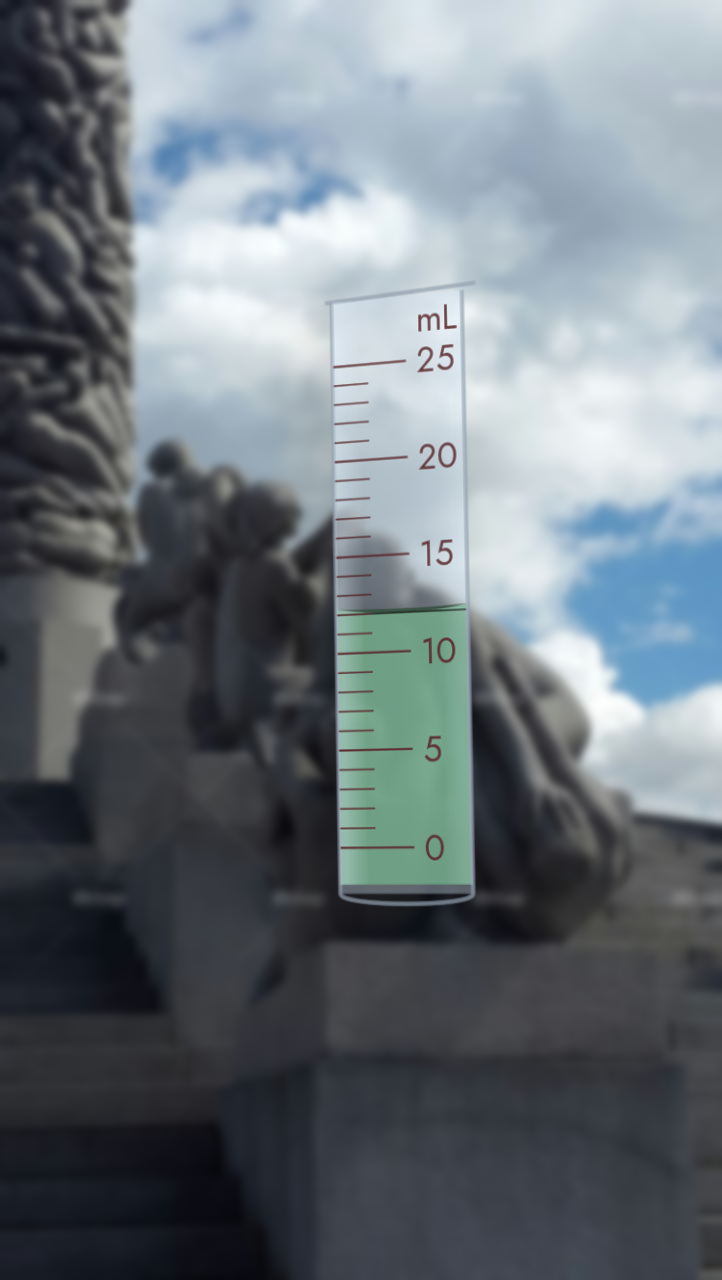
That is value=12 unit=mL
